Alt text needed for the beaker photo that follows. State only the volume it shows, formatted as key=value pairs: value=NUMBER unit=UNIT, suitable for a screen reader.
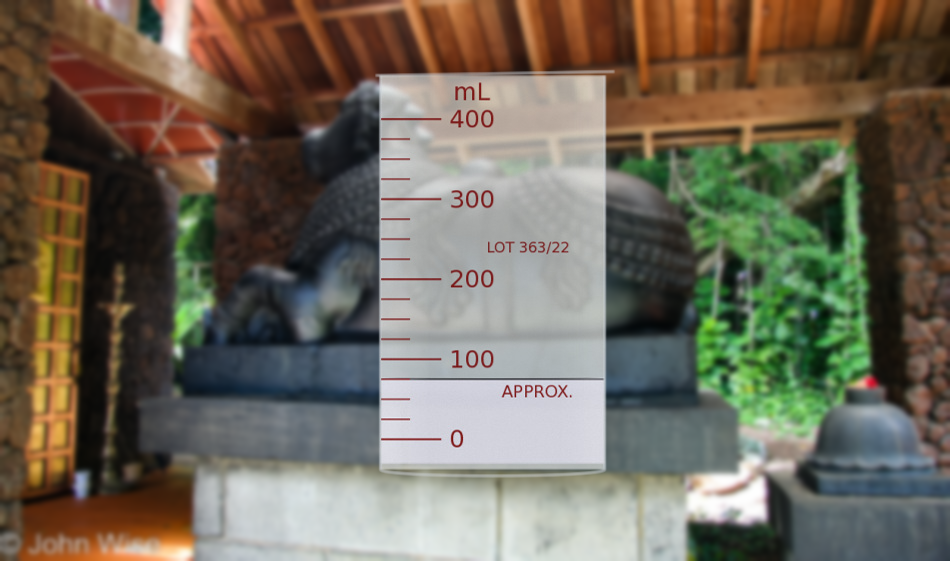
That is value=75 unit=mL
